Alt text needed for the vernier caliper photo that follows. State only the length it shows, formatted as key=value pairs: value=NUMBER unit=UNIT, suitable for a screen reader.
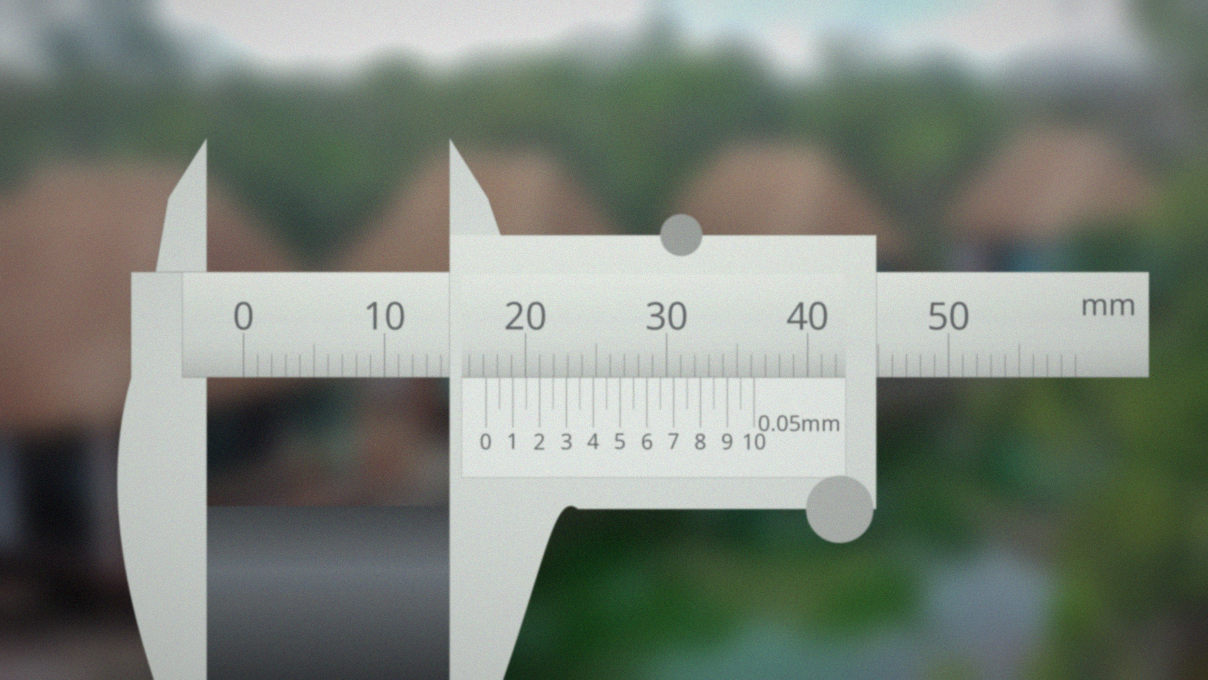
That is value=17.2 unit=mm
